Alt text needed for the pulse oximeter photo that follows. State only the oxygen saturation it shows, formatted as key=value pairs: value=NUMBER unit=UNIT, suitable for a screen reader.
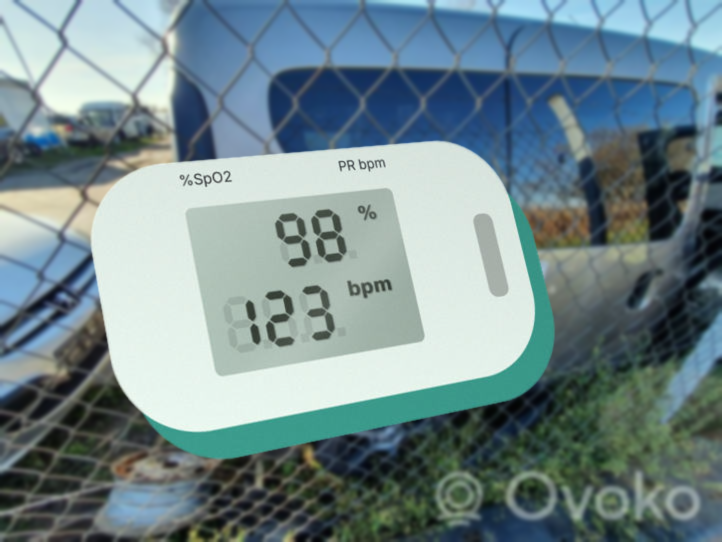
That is value=98 unit=%
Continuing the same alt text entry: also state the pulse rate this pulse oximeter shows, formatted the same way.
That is value=123 unit=bpm
